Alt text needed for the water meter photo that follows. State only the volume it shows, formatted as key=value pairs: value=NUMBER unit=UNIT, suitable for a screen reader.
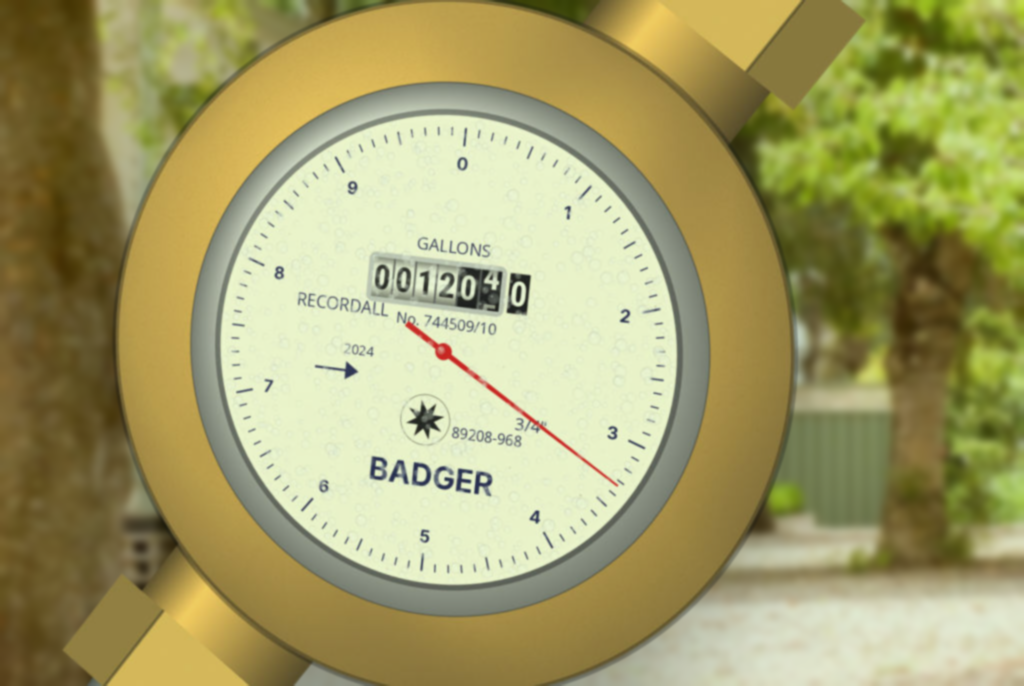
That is value=12043.3 unit=gal
